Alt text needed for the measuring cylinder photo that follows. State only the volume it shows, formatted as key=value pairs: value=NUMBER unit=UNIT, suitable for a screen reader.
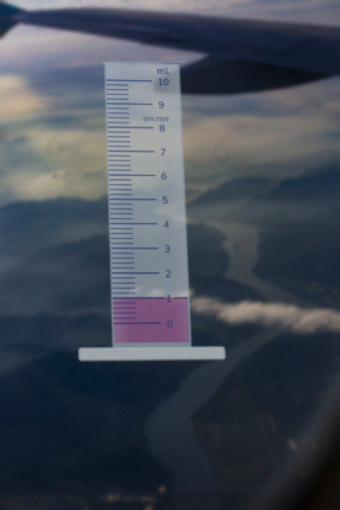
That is value=1 unit=mL
